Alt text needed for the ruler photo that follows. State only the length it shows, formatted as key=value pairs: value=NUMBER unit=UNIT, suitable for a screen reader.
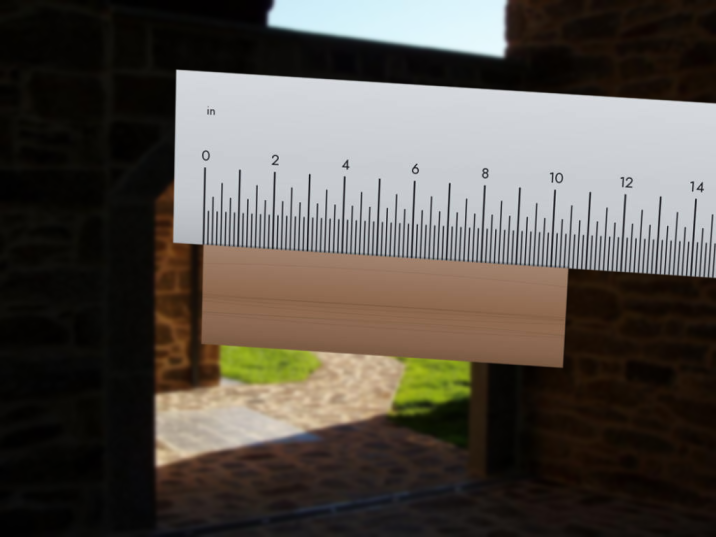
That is value=10.5 unit=in
